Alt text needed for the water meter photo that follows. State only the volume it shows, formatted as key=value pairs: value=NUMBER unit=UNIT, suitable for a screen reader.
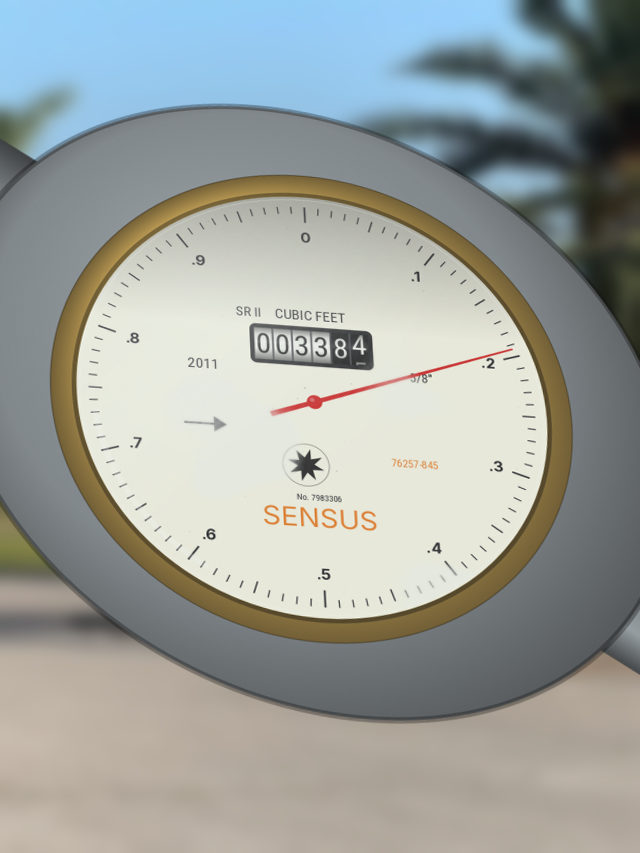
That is value=3384.19 unit=ft³
